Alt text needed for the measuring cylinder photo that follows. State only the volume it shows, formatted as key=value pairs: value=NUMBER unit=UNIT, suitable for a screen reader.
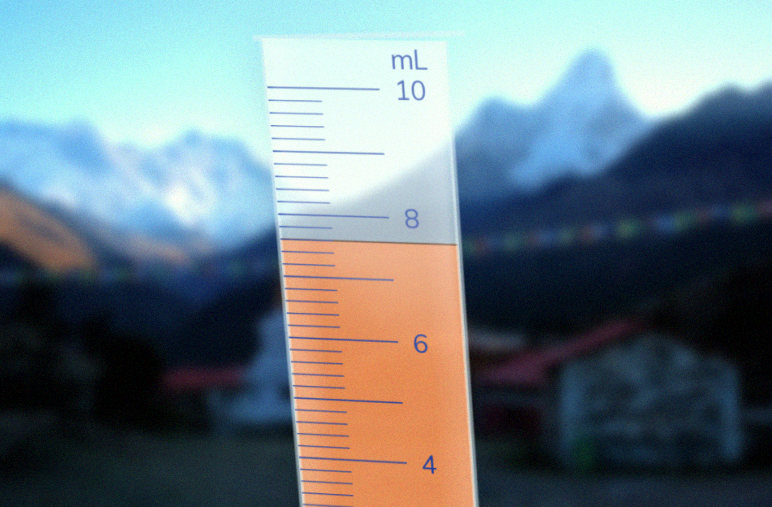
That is value=7.6 unit=mL
